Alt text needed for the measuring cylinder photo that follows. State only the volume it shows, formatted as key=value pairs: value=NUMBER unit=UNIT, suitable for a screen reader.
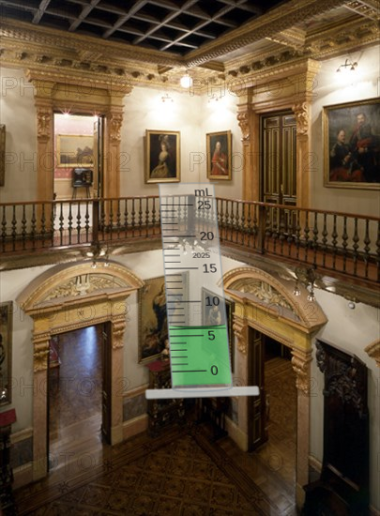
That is value=6 unit=mL
